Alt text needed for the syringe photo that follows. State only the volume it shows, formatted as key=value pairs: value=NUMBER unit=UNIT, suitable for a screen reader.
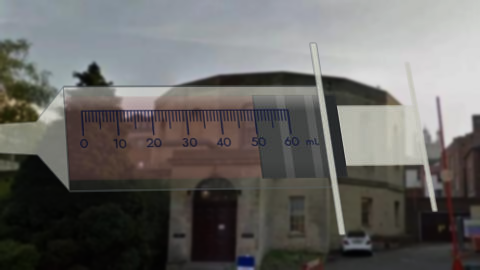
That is value=50 unit=mL
